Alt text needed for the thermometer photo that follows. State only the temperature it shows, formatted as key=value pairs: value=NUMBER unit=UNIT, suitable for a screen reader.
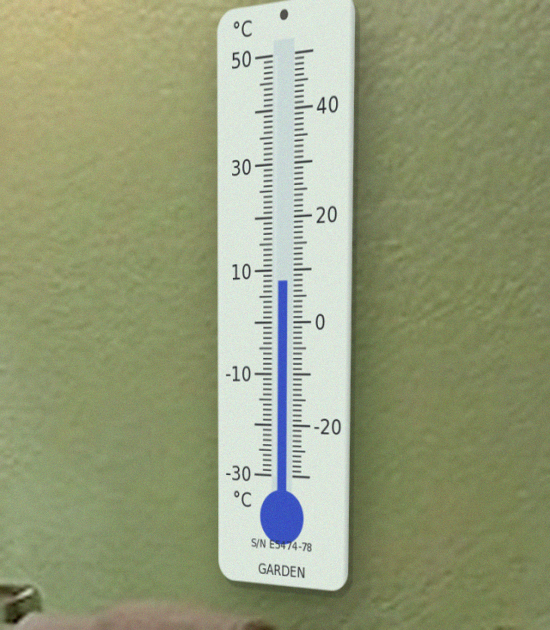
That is value=8 unit=°C
